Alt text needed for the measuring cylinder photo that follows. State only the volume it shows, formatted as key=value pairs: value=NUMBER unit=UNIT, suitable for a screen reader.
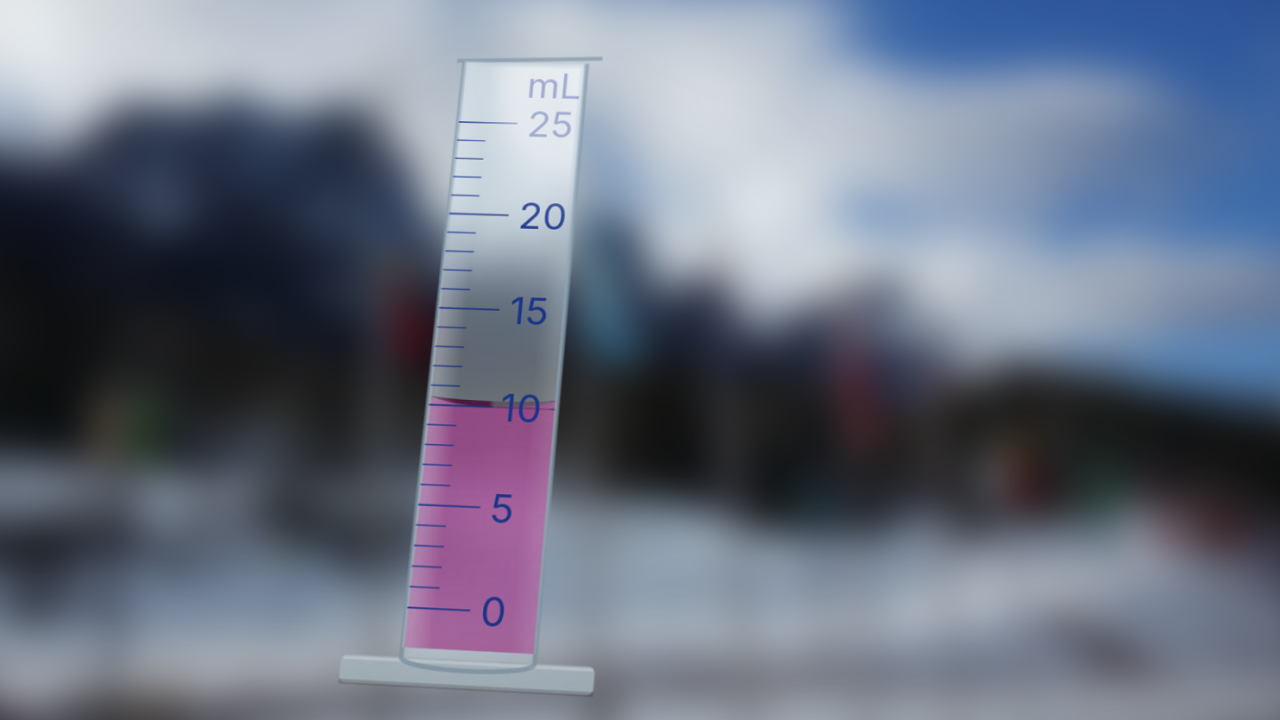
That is value=10 unit=mL
